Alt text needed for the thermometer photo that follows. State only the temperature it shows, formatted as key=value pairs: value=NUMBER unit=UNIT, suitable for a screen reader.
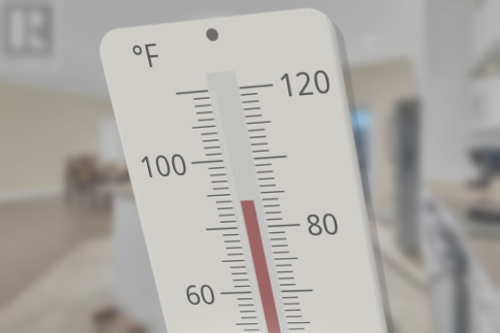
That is value=88 unit=°F
